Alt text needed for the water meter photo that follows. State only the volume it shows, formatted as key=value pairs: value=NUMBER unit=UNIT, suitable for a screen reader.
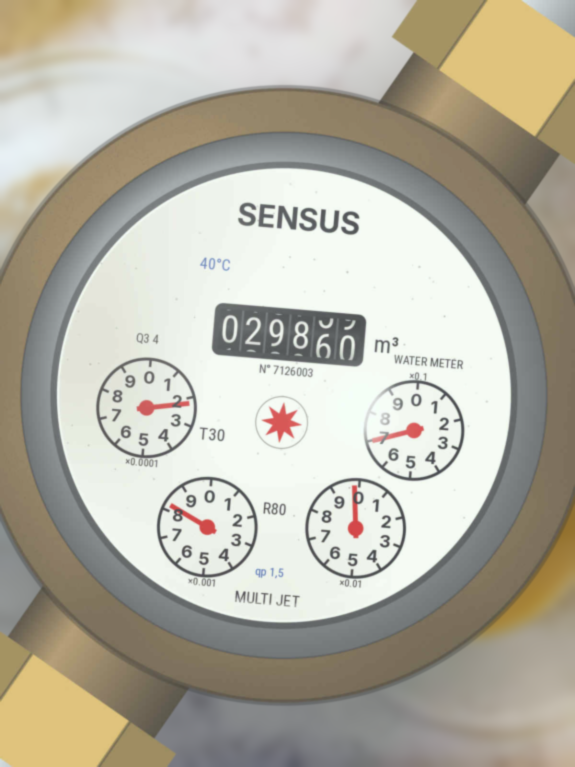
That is value=29859.6982 unit=m³
